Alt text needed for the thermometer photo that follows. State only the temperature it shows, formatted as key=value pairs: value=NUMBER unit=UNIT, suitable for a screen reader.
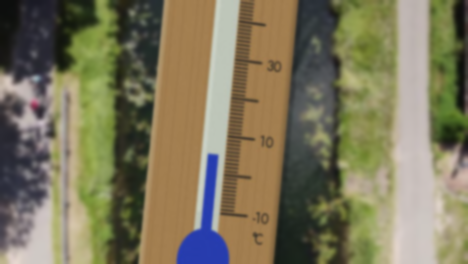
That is value=5 unit=°C
